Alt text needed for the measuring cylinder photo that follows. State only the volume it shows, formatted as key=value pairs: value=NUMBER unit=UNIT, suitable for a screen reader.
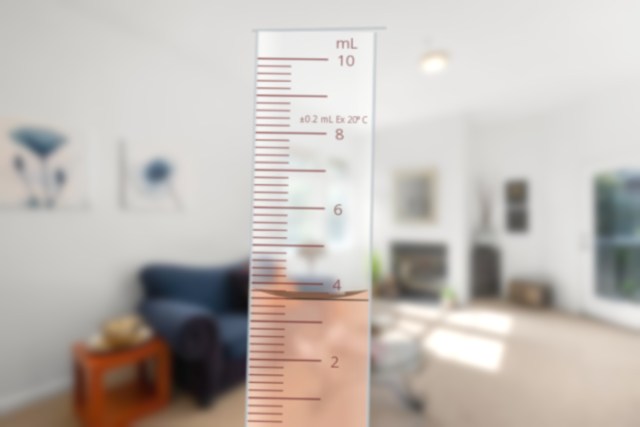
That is value=3.6 unit=mL
